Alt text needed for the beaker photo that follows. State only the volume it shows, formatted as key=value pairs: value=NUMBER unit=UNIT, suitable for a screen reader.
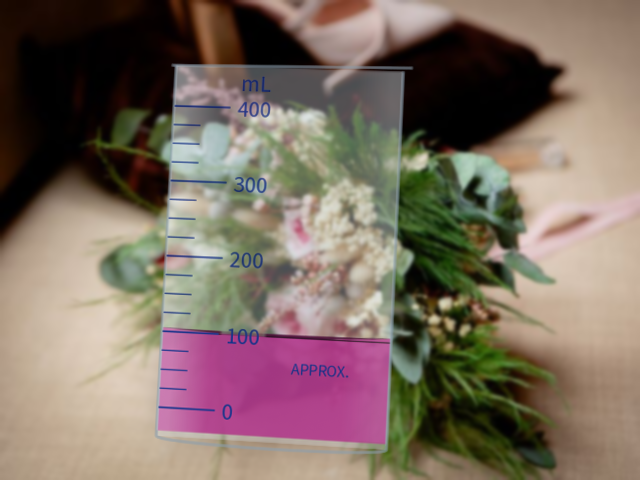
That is value=100 unit=mL
